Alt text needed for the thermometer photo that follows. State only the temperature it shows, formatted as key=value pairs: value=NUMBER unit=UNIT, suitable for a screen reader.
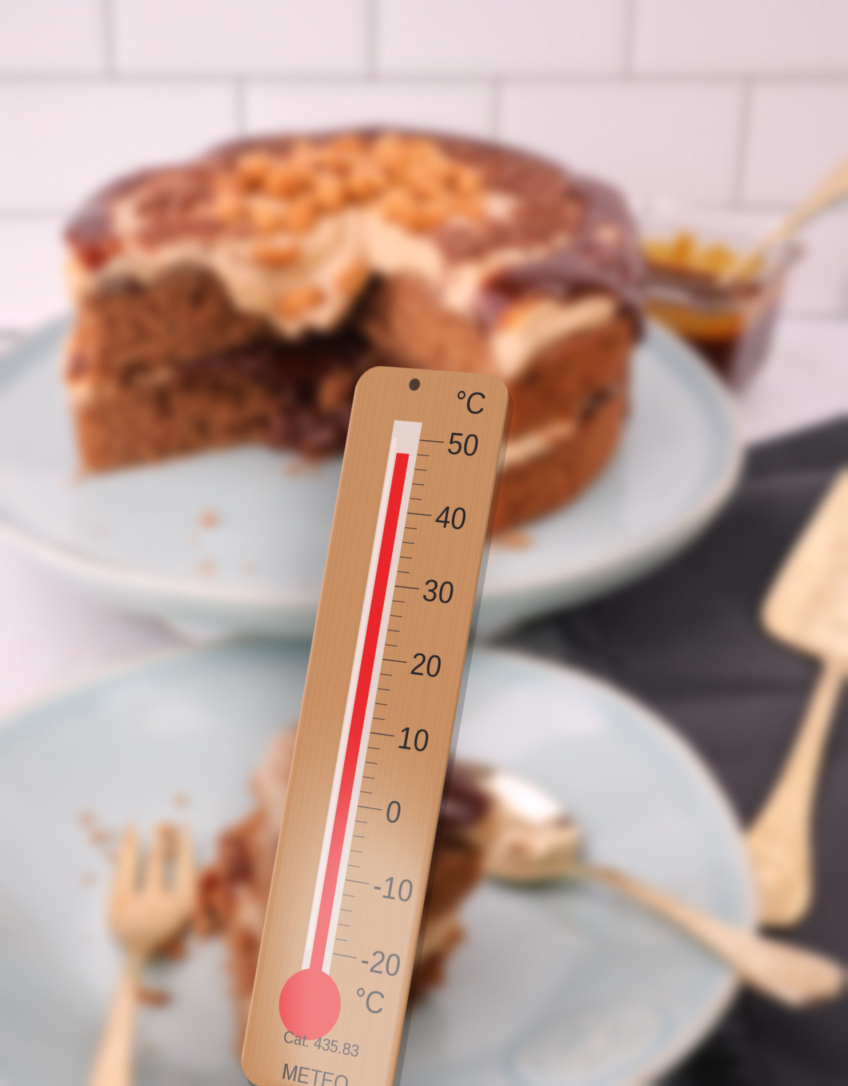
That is value=48 unit=°C
